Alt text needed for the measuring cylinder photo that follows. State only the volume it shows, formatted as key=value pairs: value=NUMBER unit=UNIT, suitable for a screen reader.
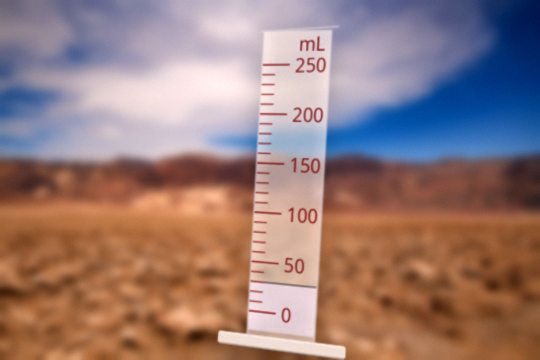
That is value=30 unit=mL
